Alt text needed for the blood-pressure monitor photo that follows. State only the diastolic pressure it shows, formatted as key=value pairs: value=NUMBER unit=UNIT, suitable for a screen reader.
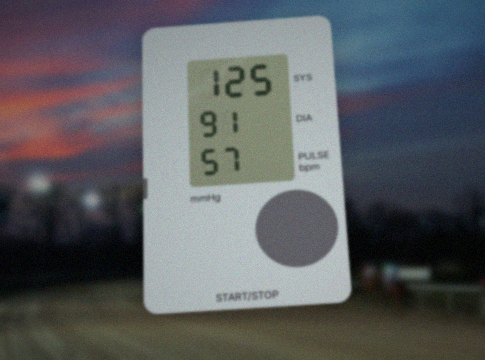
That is value=91 unit=mmHg
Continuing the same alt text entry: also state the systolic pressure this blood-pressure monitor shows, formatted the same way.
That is value=125 unit=mmHg
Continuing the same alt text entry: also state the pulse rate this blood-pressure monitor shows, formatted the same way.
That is value=57 unit=bpm
